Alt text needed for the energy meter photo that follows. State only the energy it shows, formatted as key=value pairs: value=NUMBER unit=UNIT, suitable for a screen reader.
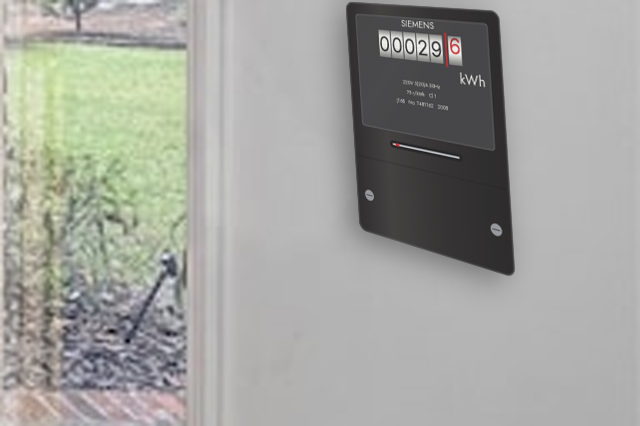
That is value=29.6 unit=kWh
